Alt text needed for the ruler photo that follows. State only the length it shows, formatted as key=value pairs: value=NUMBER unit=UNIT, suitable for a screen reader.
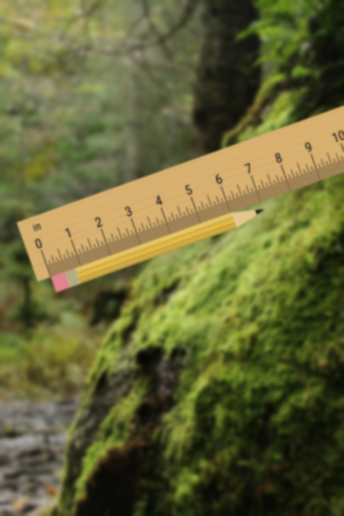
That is value=7 unit=in
